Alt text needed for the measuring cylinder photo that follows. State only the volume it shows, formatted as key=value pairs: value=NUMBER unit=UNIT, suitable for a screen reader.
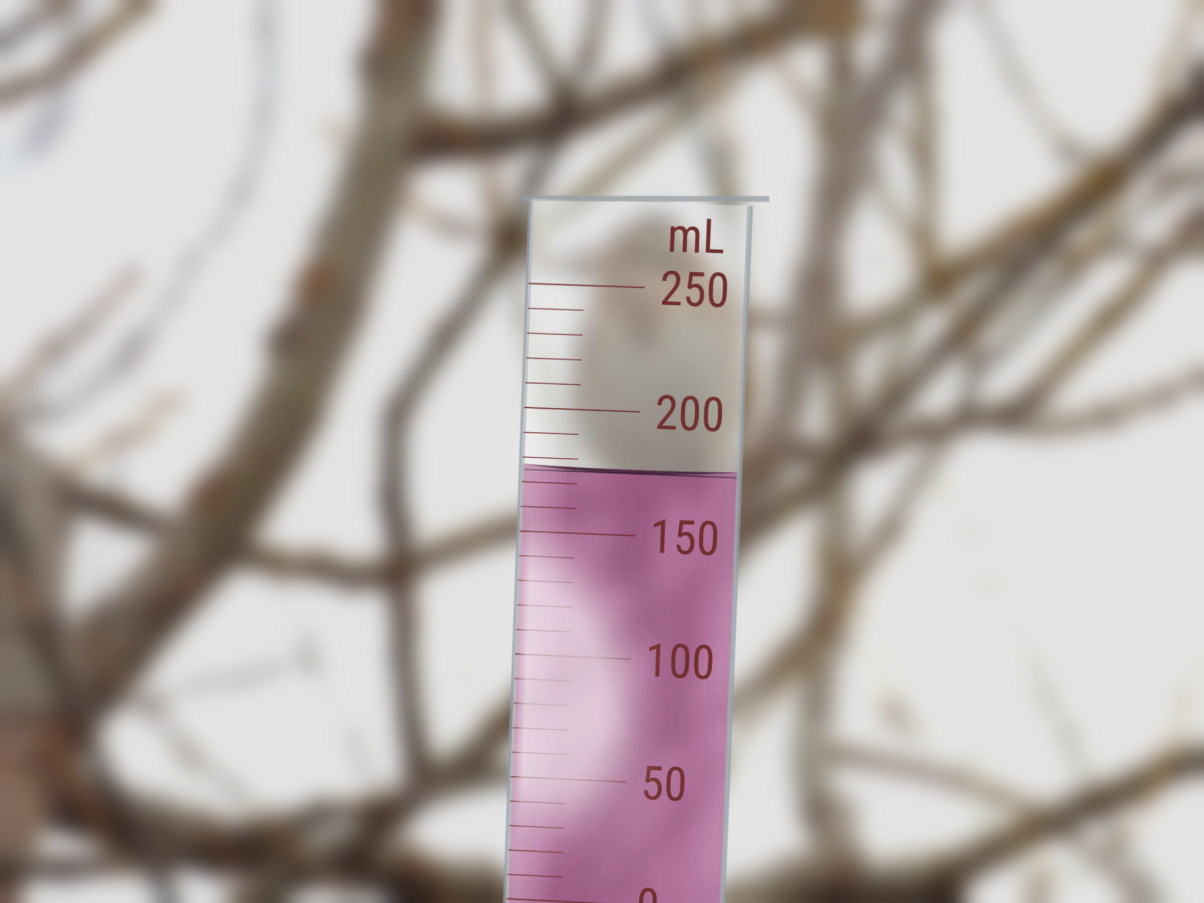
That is value=175 unit=mL
